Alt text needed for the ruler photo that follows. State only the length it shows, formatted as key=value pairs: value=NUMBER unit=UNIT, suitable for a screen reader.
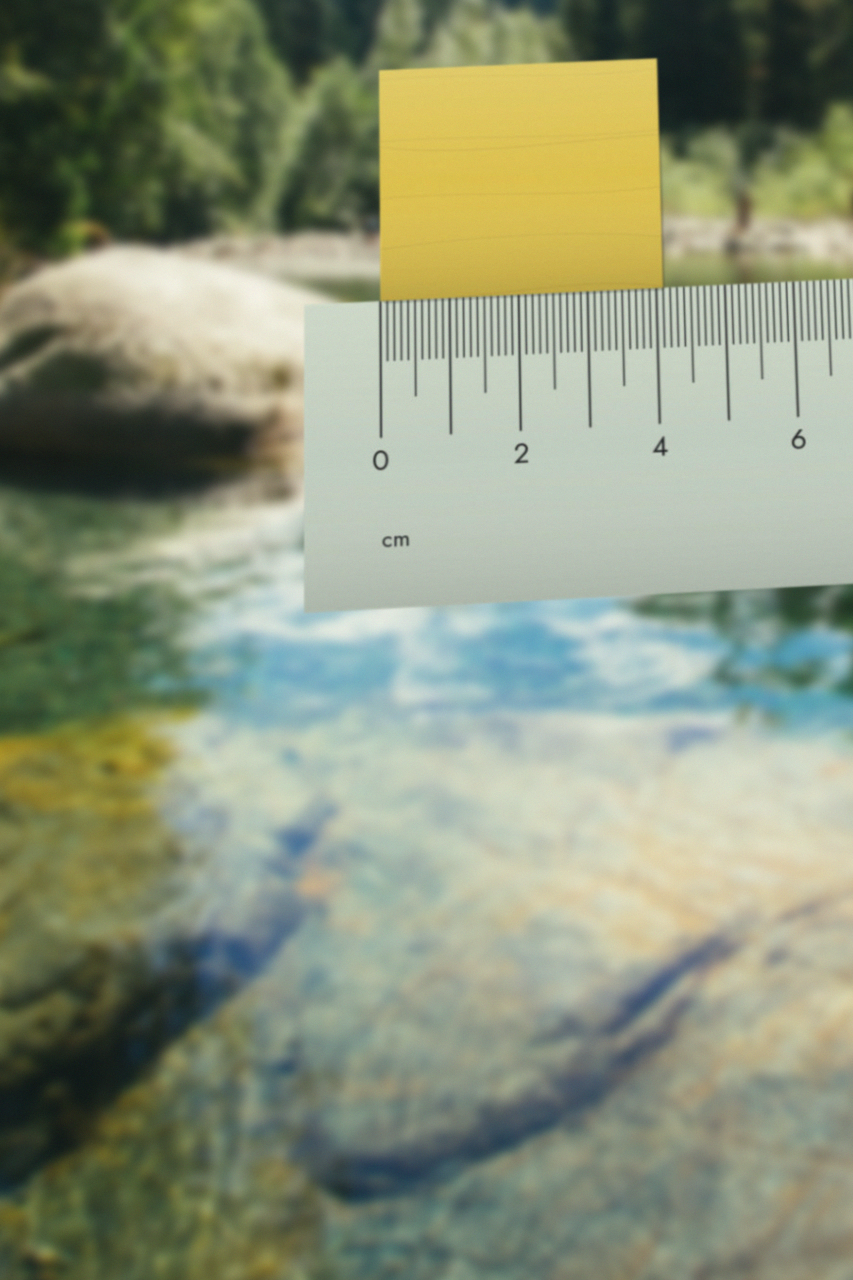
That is value=4.1 unit=cm
